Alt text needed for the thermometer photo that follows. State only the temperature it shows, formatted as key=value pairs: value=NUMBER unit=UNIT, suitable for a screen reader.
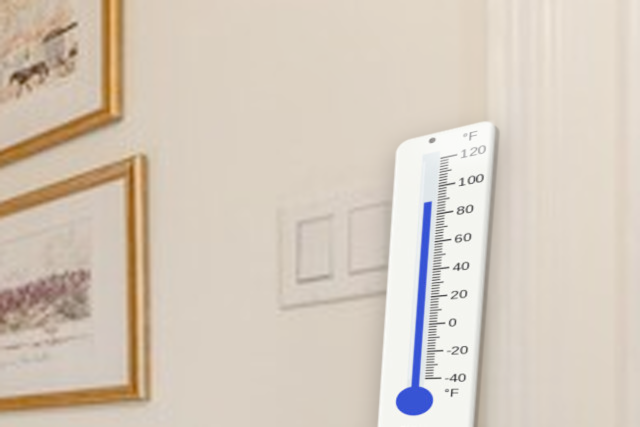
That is value=90 unit=°F
